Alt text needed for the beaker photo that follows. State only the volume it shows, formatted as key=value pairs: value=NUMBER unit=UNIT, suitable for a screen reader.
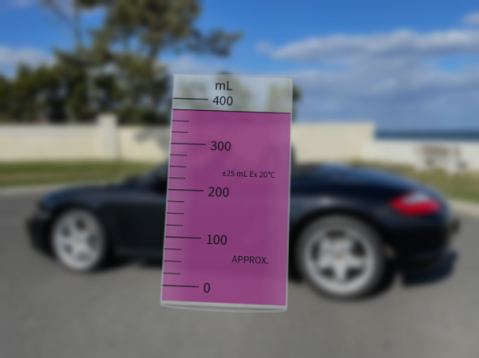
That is value=375 unit=mL
